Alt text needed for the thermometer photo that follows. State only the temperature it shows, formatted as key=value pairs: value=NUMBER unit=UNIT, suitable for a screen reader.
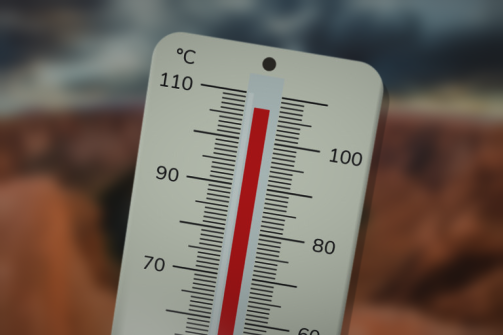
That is value=107 unit=°C
